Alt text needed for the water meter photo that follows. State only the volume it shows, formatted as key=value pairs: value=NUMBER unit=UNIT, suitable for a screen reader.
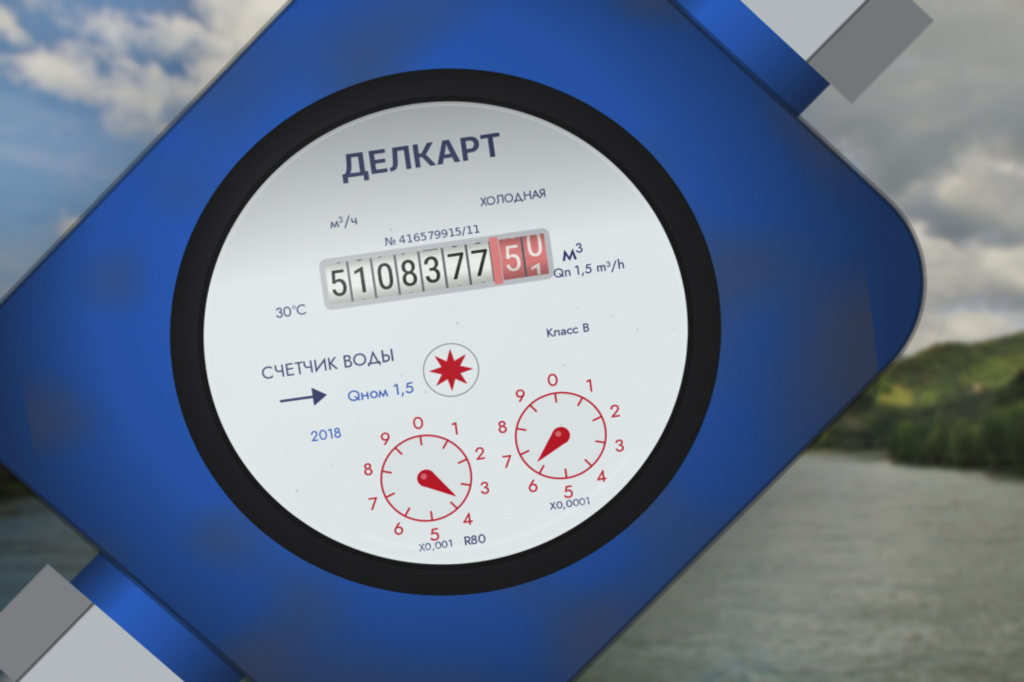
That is value=5108377.5036 unit=m³
